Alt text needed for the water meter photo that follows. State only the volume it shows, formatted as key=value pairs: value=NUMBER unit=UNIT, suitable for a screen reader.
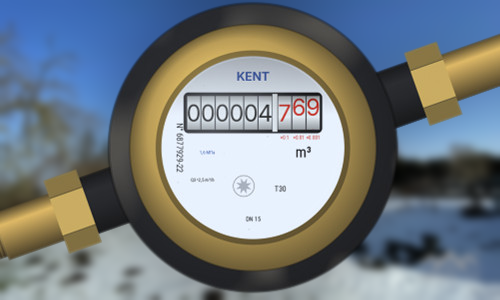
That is value=4.769 unit=m³
